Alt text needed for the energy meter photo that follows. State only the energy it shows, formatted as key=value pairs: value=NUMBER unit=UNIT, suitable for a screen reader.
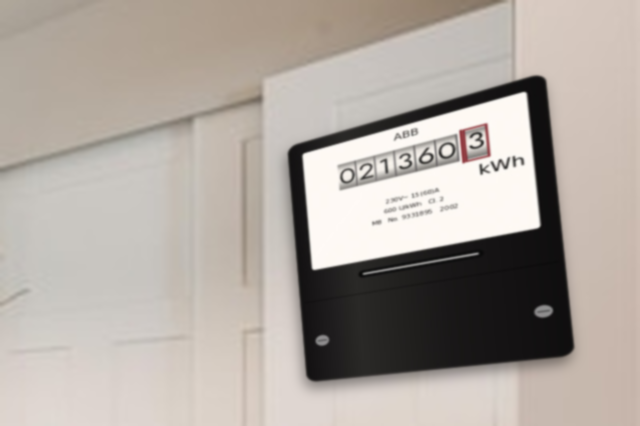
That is value=21360.3 unit=kWh
